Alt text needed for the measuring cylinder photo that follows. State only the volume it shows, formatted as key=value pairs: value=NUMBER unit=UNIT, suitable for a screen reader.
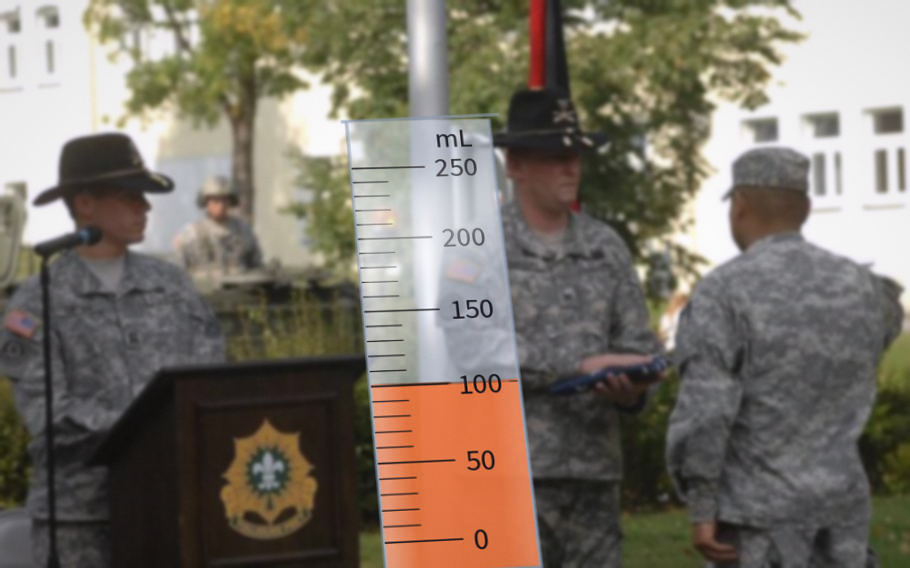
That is value=100 unit=mL
